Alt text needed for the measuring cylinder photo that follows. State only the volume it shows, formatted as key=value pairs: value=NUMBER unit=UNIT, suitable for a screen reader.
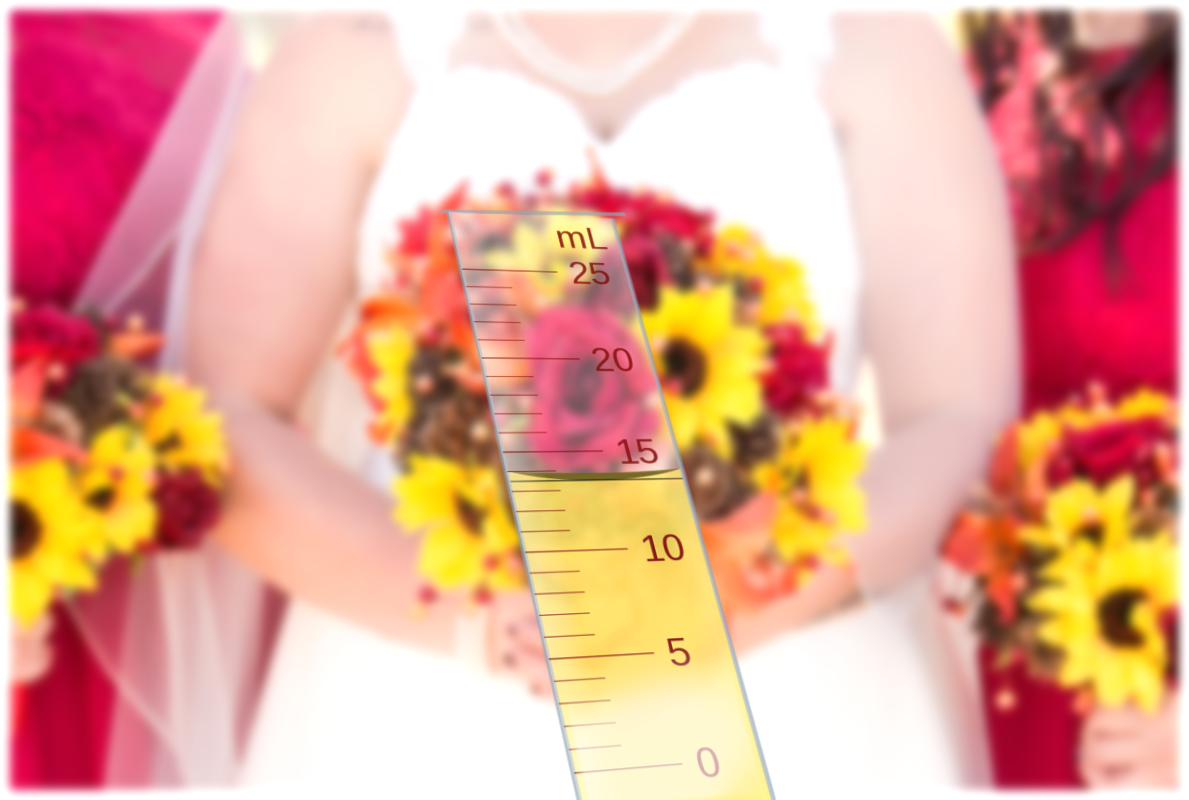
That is value=13.5 unit=mL
